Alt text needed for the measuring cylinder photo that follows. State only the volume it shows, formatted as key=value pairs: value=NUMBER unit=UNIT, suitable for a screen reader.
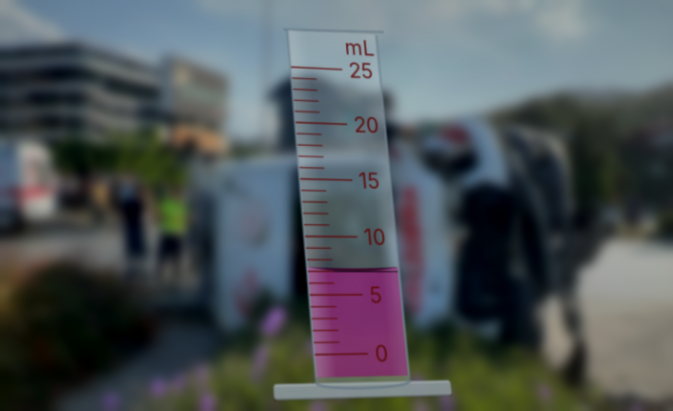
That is value=7 unit=mL
